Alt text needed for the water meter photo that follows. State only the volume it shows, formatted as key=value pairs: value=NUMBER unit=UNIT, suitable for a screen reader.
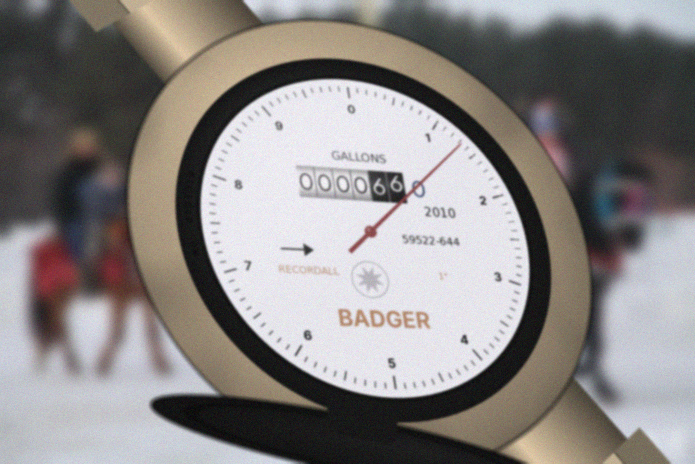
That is value=661.3 unit=gal
